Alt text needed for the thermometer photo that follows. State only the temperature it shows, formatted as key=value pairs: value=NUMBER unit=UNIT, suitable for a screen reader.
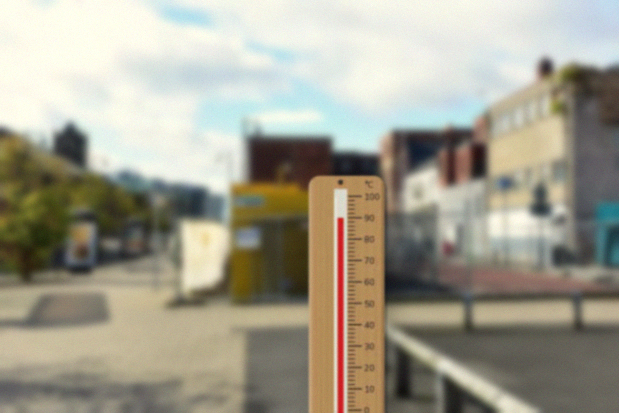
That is value=90 unit=°C
